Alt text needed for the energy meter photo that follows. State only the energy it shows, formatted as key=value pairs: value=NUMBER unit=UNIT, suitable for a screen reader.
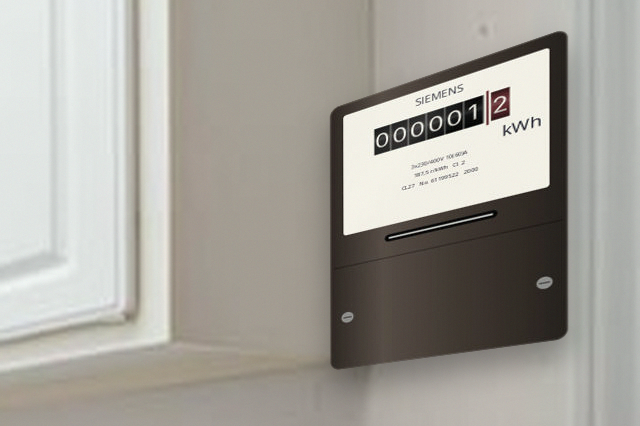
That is value=1.2 unit=kWh
